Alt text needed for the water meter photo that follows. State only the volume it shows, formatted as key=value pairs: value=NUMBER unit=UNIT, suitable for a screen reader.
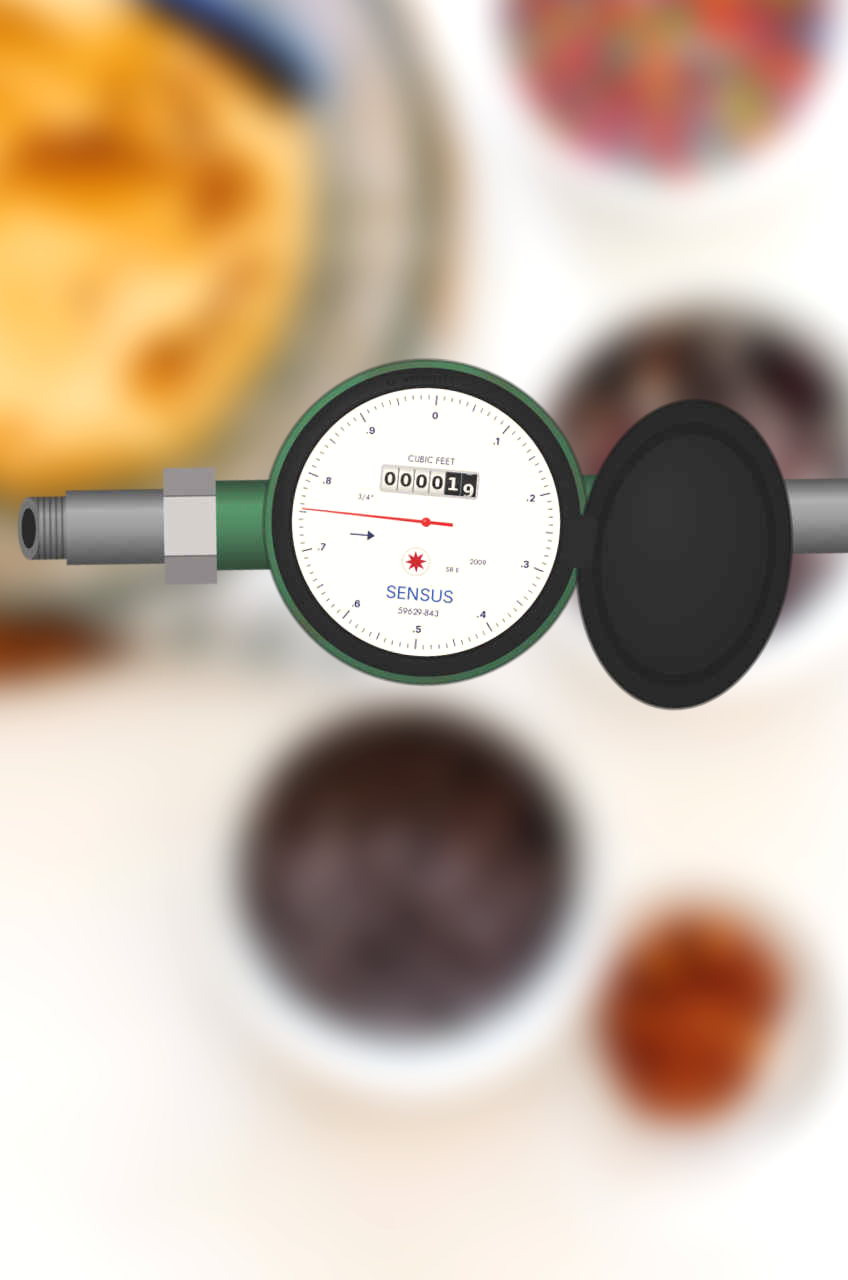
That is value=18.75 unit=ft³
